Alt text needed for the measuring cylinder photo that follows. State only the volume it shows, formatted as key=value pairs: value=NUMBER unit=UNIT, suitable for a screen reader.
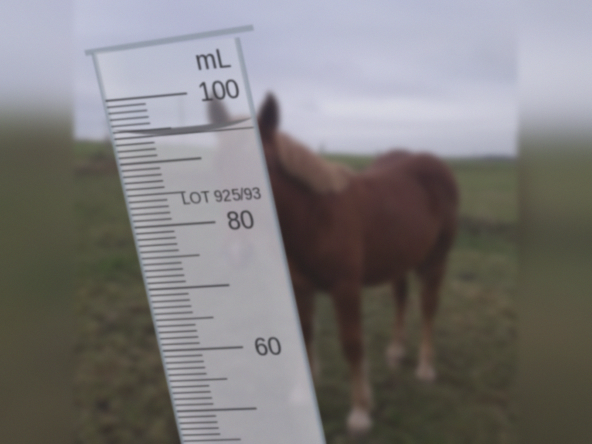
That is value=94 unit=mL
